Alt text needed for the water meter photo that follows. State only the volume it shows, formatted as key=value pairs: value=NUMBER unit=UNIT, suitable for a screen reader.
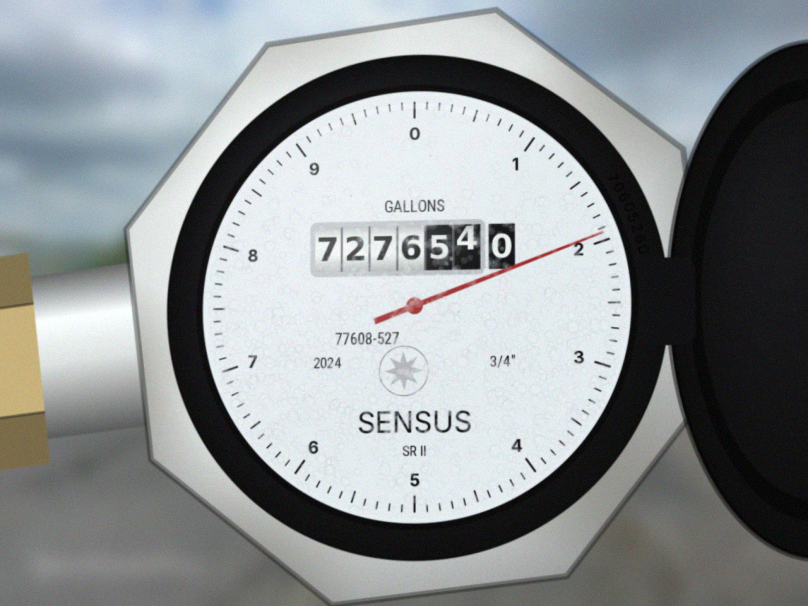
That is value=7276541.9 unit=gal
